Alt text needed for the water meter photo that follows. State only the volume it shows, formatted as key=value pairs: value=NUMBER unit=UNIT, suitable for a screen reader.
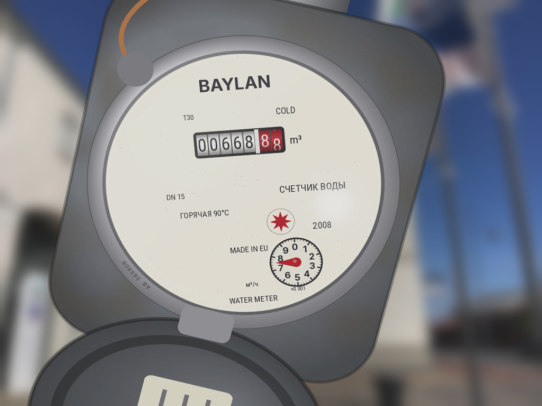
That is value=668.877 unit=m³
